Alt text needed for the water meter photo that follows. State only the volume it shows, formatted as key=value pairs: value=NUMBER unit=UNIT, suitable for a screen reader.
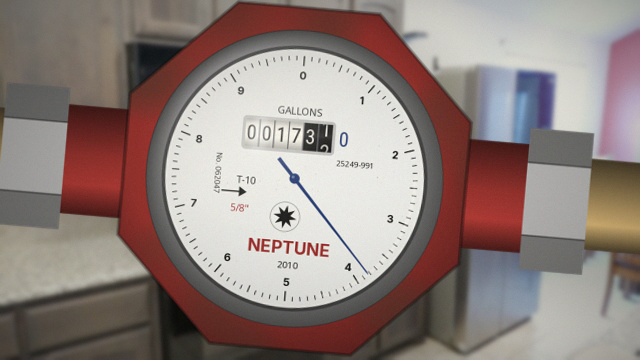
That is value=17313.8 unit=gal
